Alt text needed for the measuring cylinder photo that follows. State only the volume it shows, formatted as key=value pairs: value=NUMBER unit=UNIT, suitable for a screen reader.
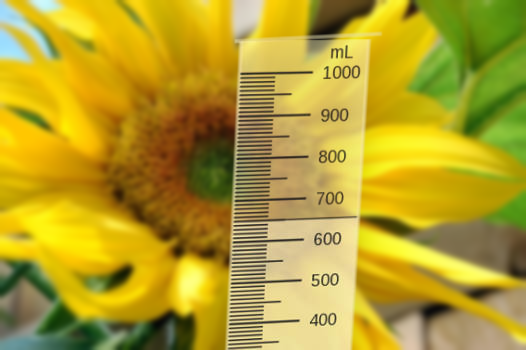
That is value=650 unit=mL
